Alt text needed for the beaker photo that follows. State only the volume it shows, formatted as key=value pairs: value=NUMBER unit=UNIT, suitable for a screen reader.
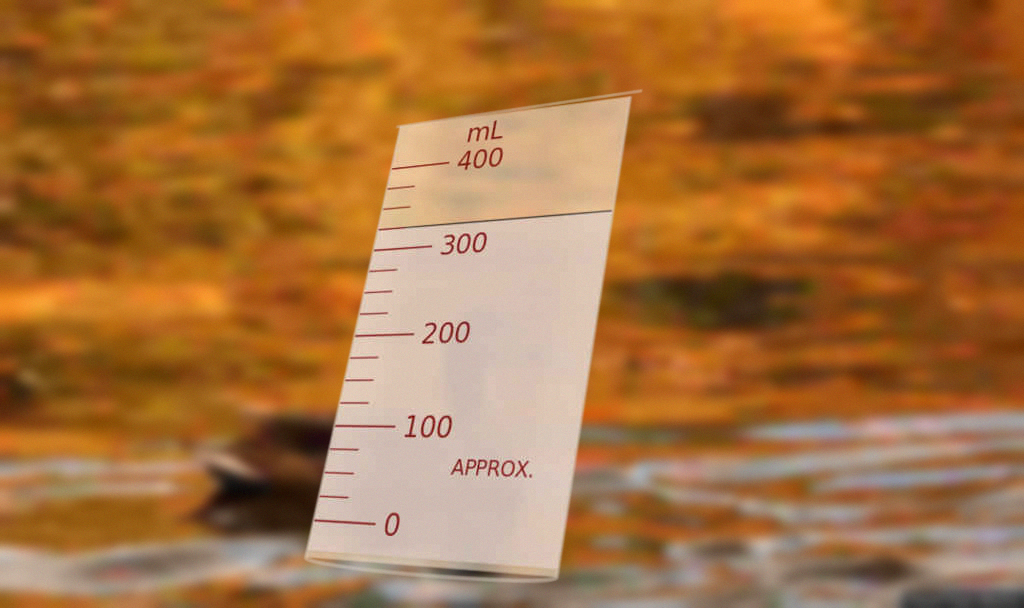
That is value=325 unit=mL
